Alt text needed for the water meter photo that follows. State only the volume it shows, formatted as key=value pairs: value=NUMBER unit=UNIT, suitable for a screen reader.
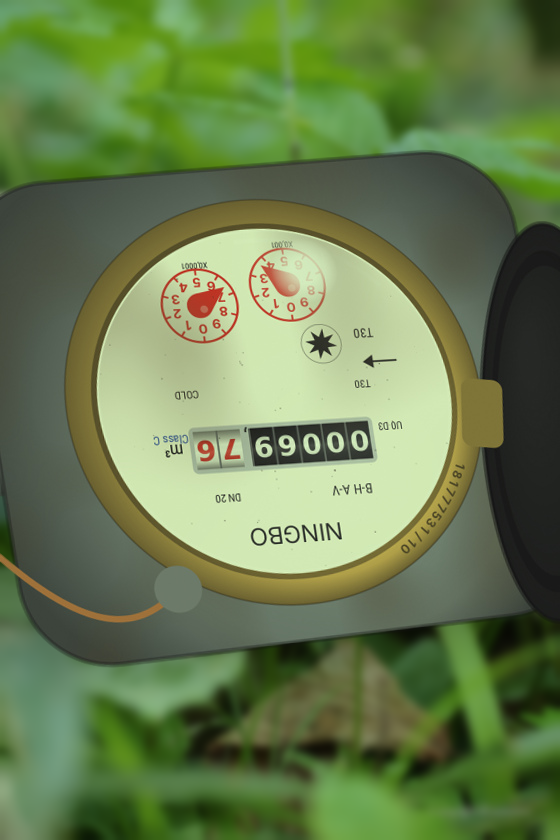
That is value=69.7636 unit=m³
